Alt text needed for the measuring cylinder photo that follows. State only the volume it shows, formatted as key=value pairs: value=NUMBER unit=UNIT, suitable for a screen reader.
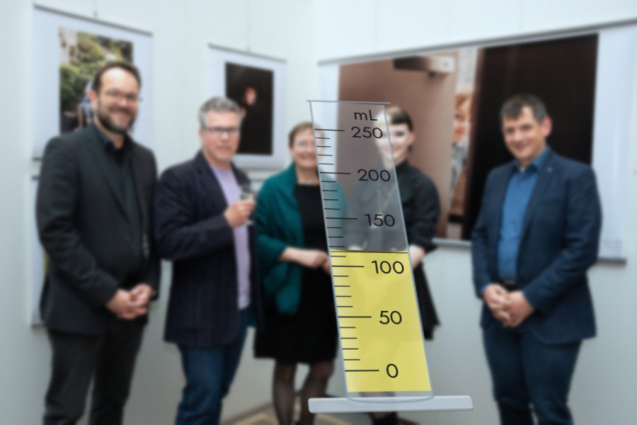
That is value=115 unit=mL
